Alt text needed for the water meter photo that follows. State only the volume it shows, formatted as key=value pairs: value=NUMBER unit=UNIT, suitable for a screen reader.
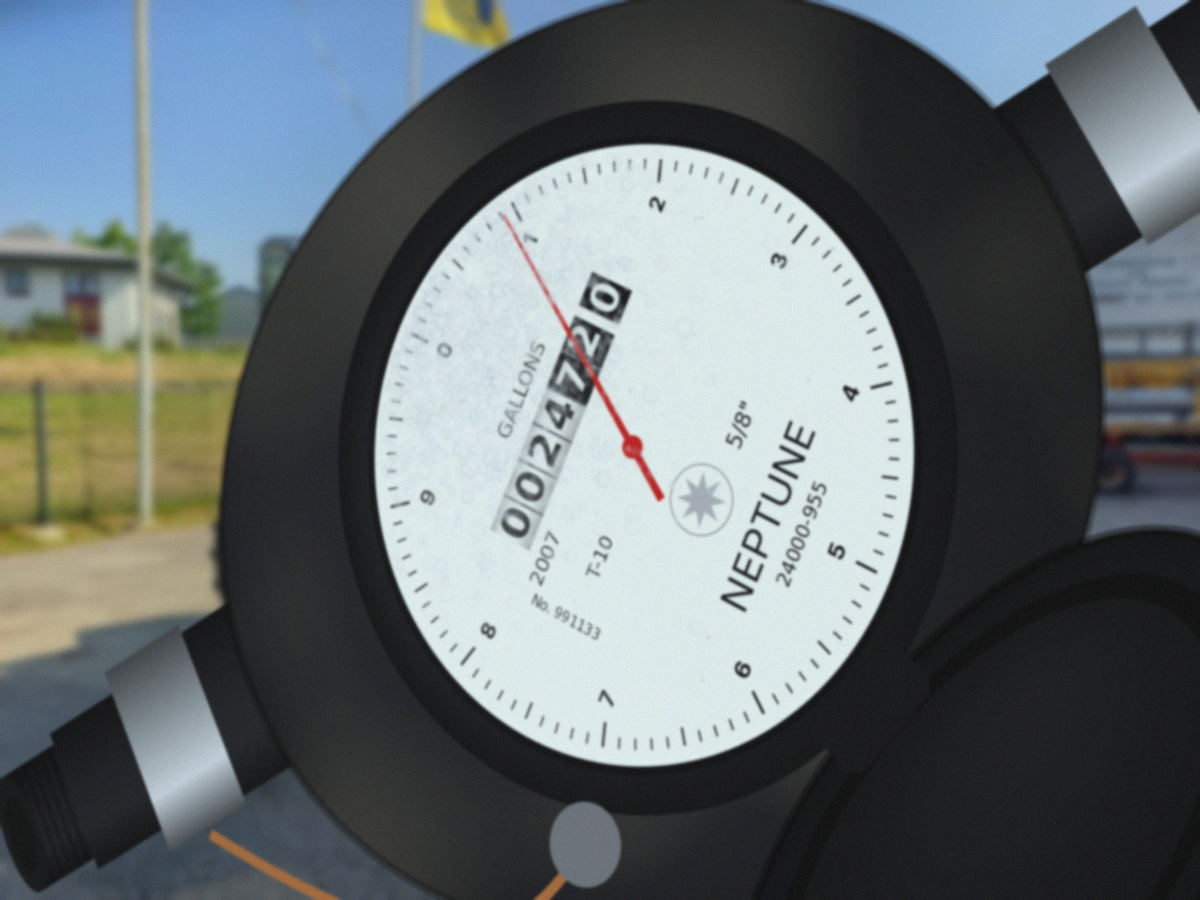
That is value=24720.9 unit=gal
